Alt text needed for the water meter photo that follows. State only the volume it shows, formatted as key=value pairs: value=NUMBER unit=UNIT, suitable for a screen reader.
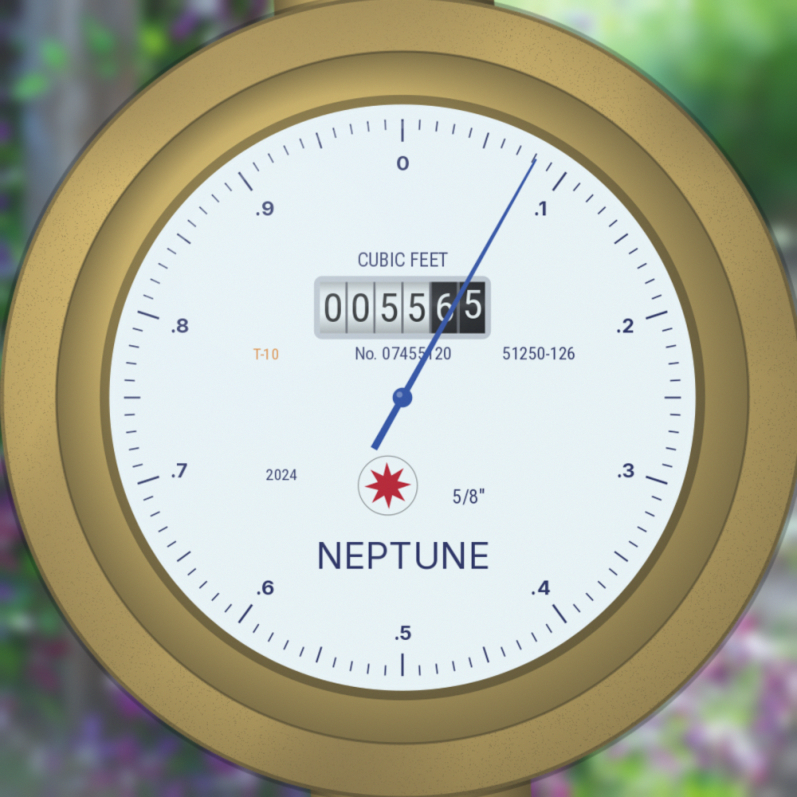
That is value=5565.08 unit=ft³
